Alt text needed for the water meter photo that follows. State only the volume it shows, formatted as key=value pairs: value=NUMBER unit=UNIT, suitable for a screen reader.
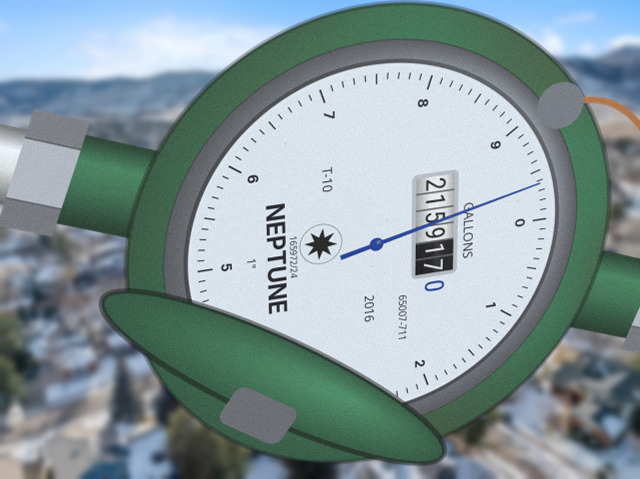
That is value=2159169.6 unit=gal
